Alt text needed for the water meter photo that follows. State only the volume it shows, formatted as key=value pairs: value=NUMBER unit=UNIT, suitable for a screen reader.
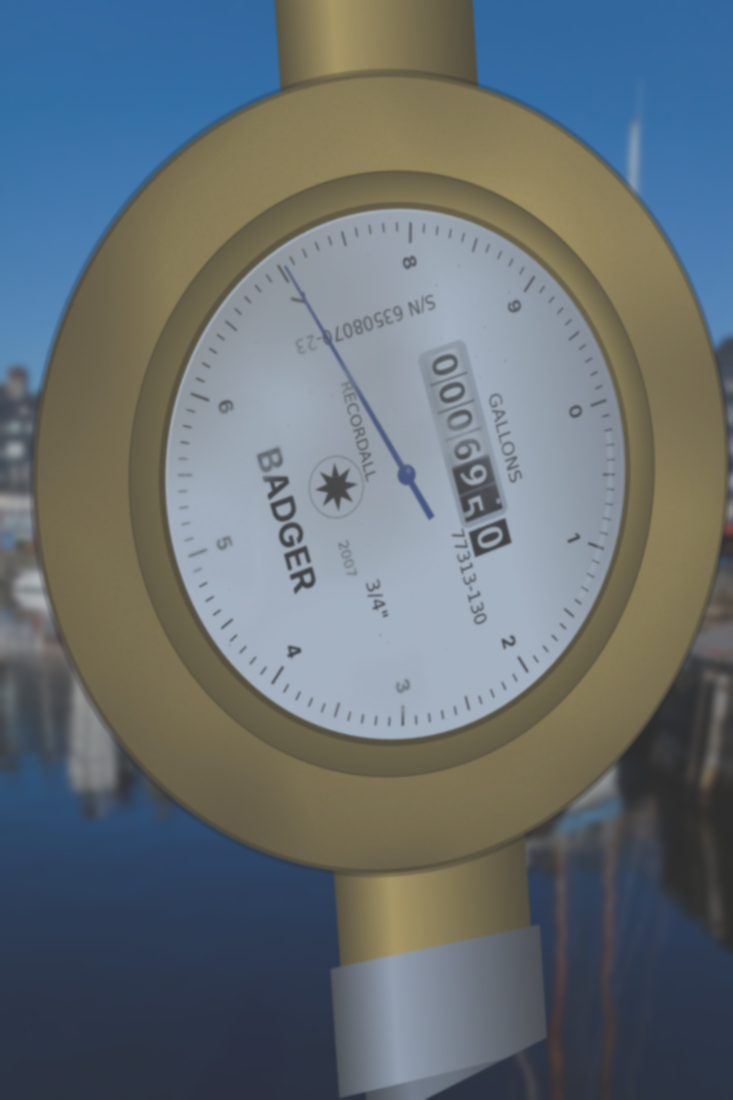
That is value=6947.0 unit=gal
